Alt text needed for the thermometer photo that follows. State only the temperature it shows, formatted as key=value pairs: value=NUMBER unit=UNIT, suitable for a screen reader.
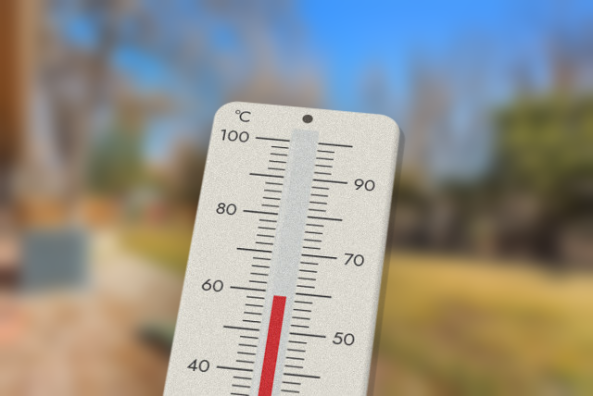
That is value=59 unit=°C
